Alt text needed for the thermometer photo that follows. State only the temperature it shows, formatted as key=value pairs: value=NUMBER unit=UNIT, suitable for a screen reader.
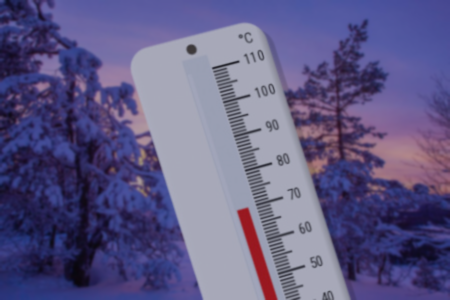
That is value=70 unit=°C
